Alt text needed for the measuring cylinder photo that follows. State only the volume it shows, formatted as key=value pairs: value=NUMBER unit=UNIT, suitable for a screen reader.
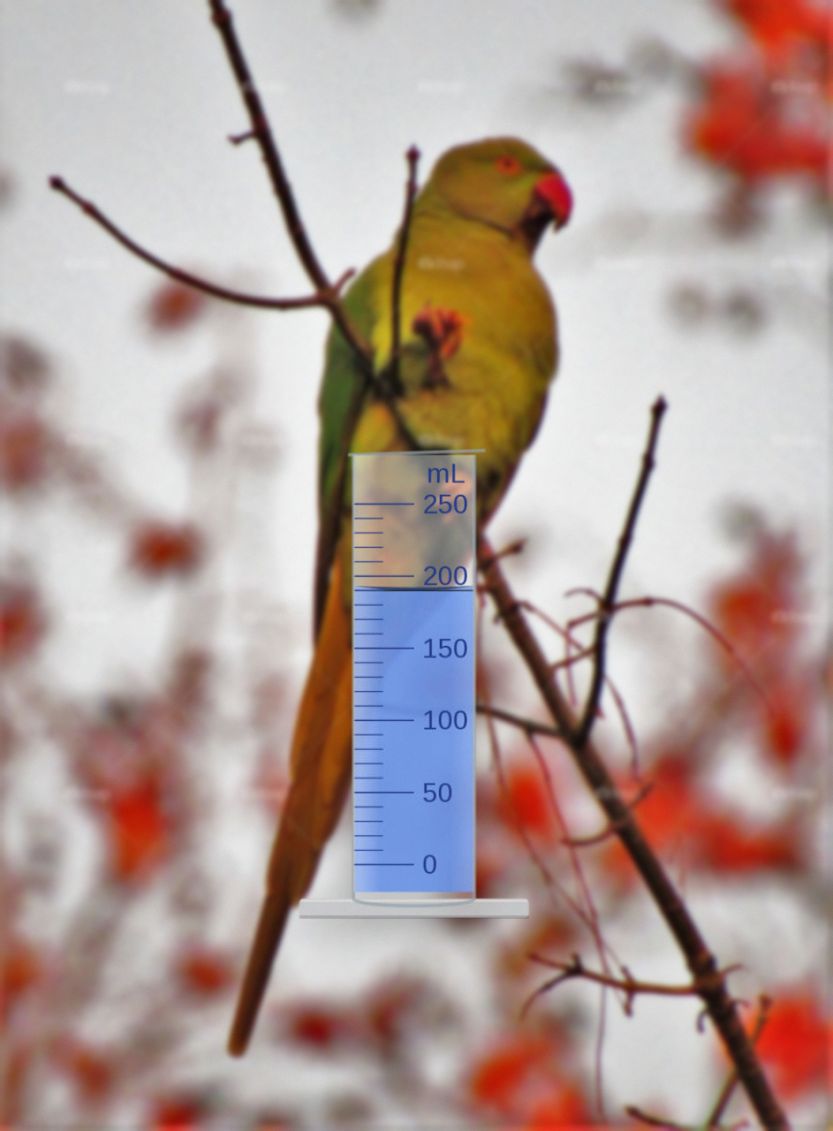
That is value=190 unit=mL
